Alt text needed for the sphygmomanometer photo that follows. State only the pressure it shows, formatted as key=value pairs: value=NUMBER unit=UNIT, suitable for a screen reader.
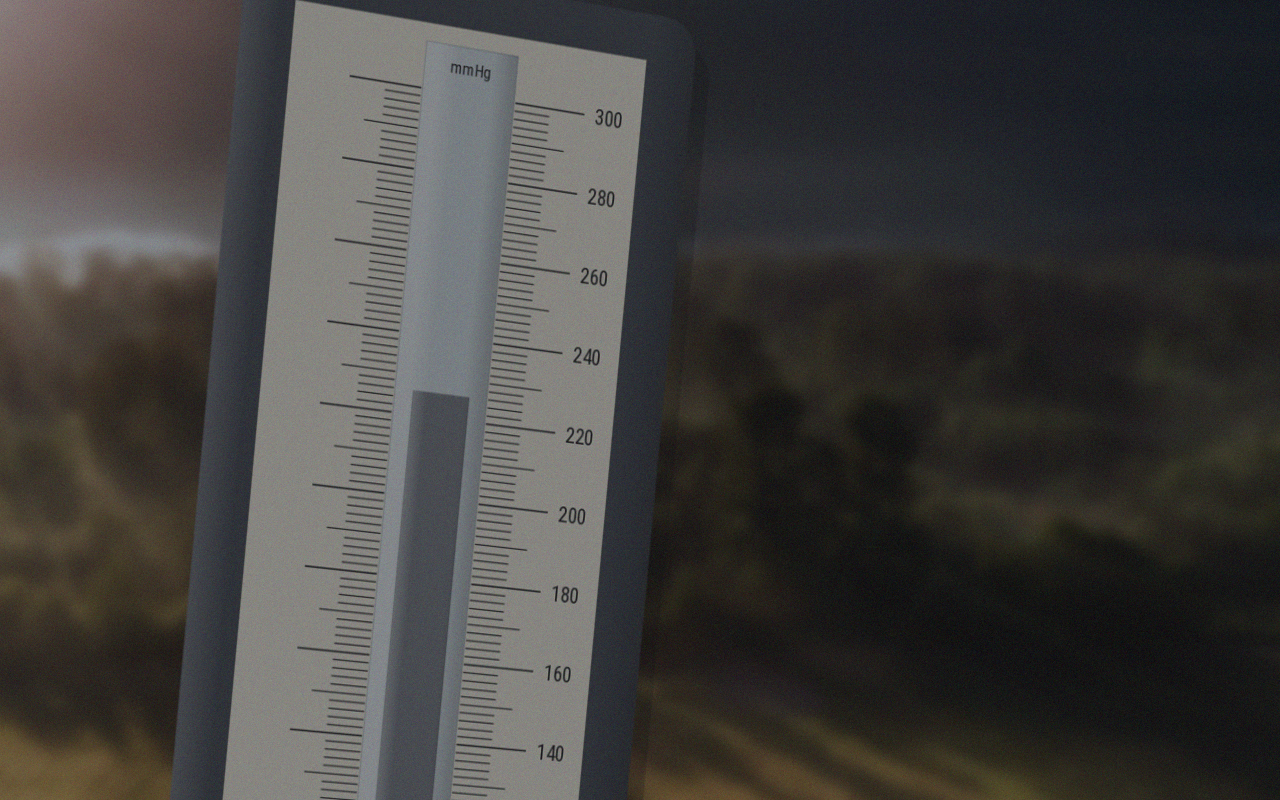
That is value=226 unit=mmHg
